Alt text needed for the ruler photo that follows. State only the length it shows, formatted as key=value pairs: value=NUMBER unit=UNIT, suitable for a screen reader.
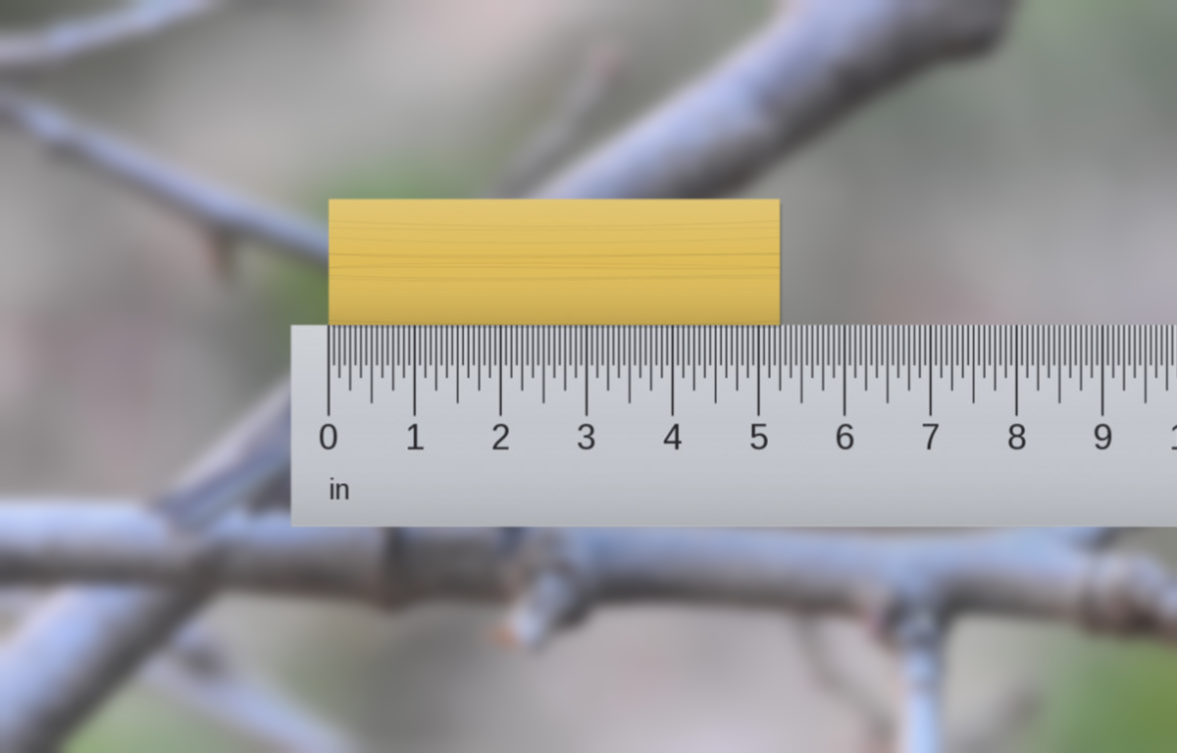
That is value=5.25 unit=in
